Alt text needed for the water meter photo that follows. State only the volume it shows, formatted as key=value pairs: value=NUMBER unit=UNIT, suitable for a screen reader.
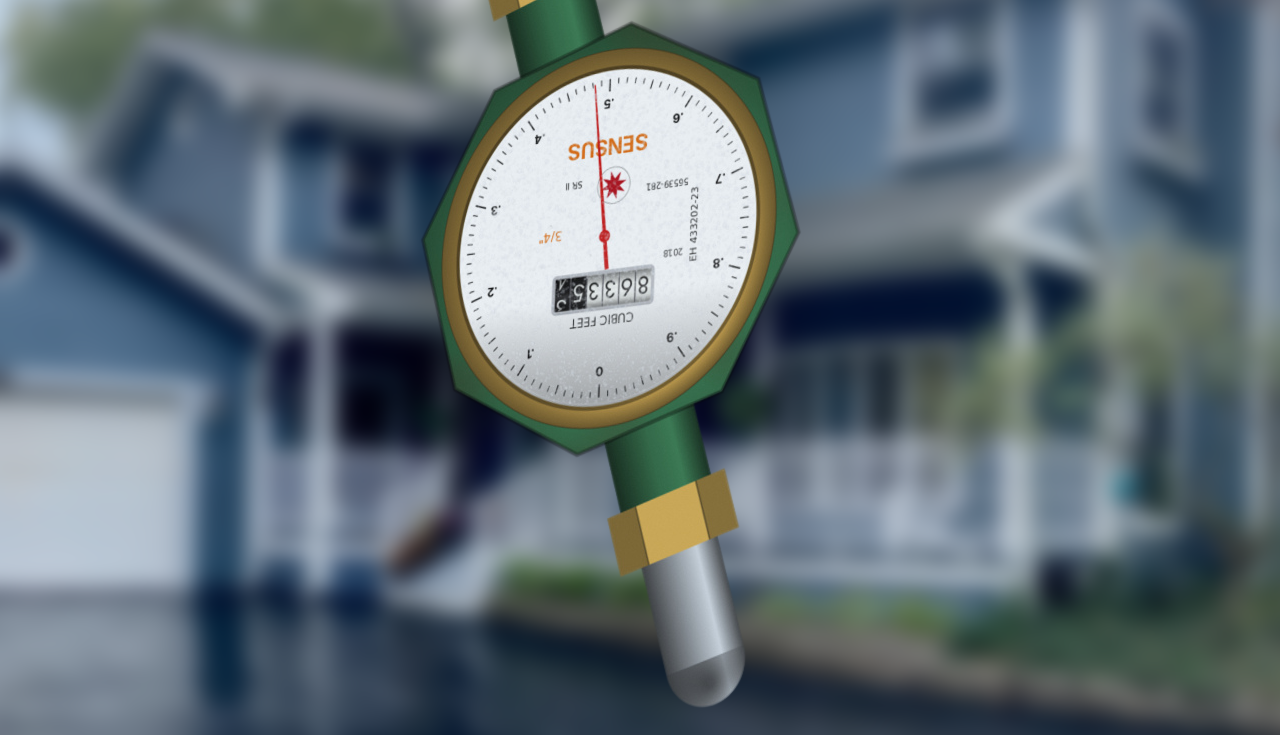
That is value=863353.48 unit=ft³
